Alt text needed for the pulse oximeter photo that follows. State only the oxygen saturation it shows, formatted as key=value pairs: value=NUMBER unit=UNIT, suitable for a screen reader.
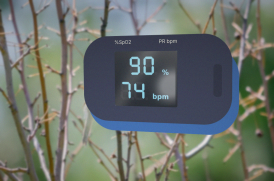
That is value=90 unit=%
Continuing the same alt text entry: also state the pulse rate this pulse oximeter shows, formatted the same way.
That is value=74 unit=bpm
